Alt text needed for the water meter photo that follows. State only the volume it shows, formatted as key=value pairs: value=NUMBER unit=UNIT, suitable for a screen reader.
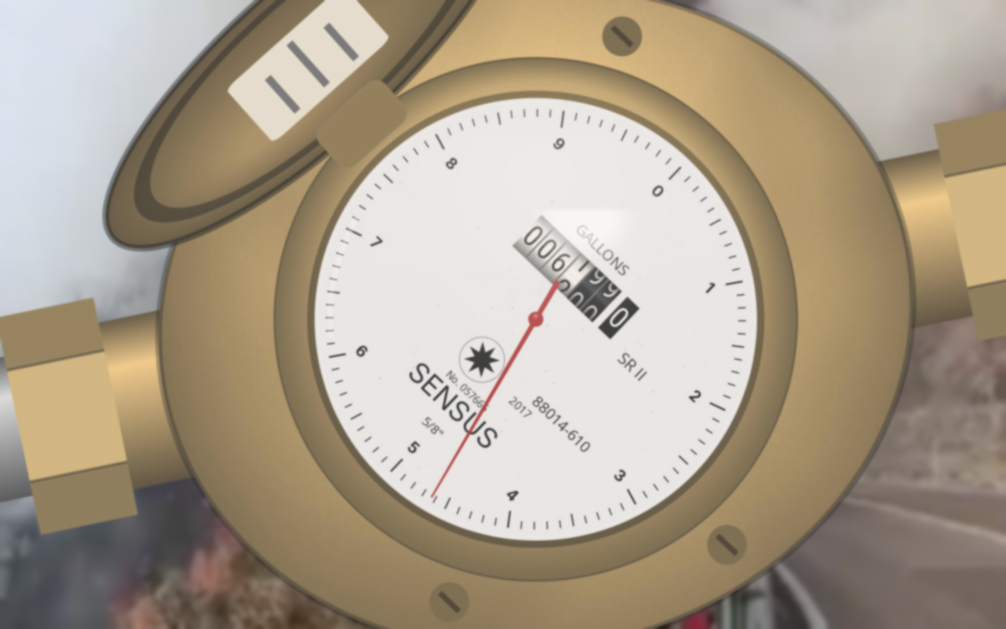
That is value=61994.6 unit=gal
